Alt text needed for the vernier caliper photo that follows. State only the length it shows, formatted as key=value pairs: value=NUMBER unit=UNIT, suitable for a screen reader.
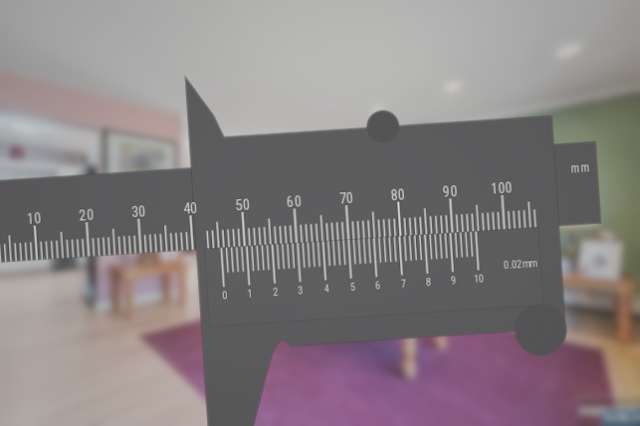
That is value=45.5 unit=mm
